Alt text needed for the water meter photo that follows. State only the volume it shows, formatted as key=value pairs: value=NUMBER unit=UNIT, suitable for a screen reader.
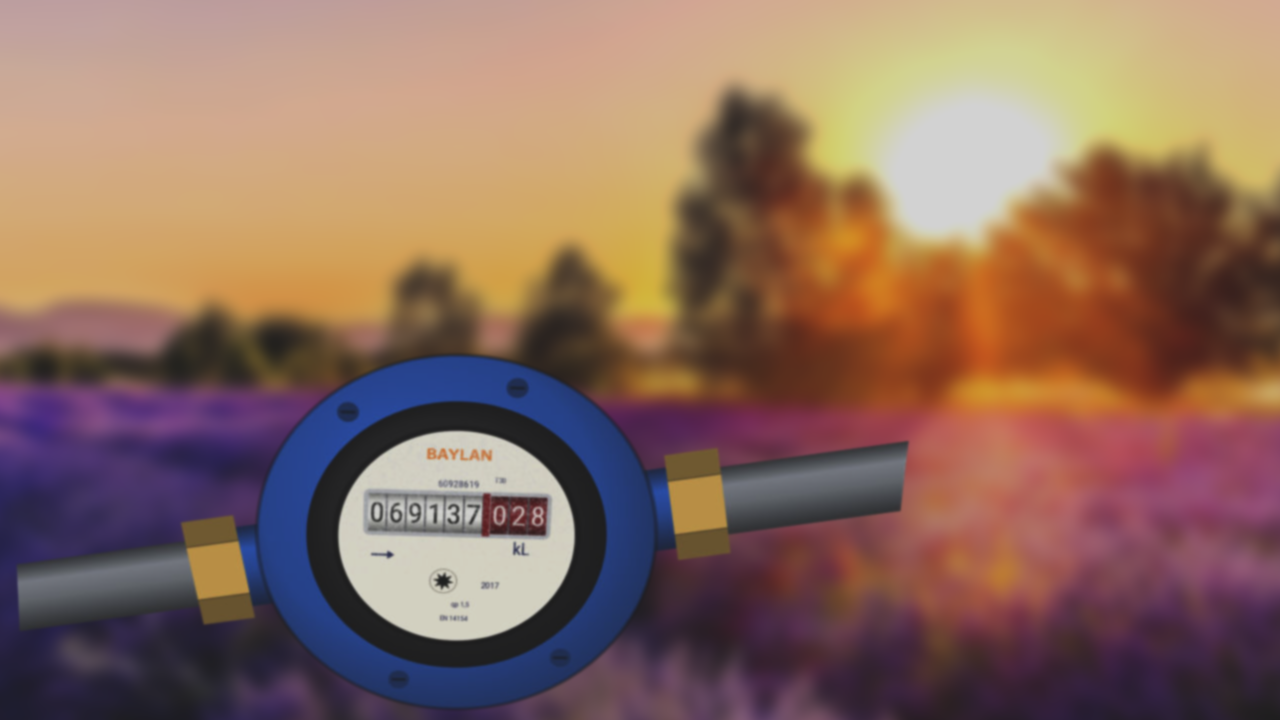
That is value=69137.028 unit=kL
